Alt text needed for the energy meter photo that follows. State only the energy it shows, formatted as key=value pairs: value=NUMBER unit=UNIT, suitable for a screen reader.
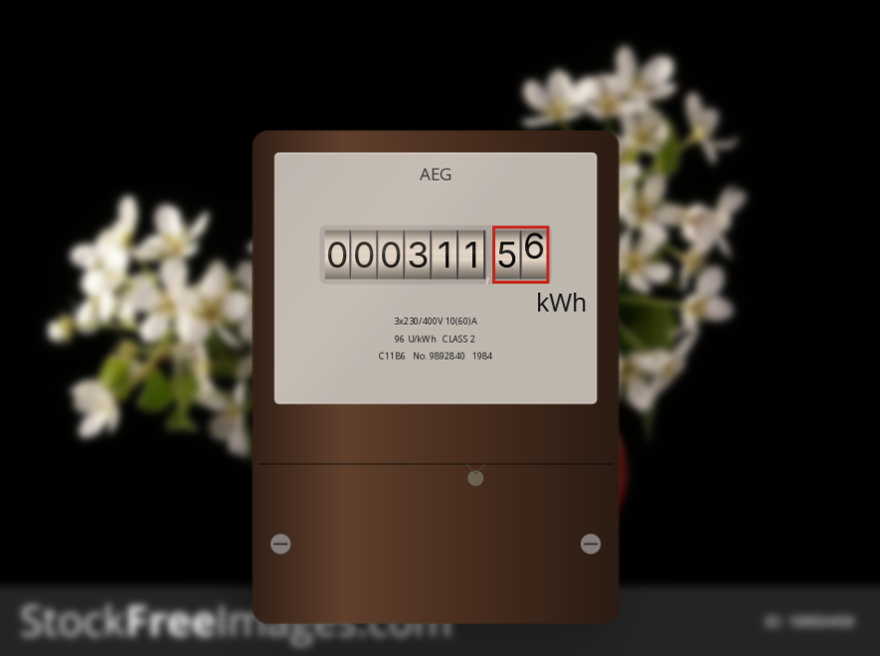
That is value=311.56 unit=kWh
